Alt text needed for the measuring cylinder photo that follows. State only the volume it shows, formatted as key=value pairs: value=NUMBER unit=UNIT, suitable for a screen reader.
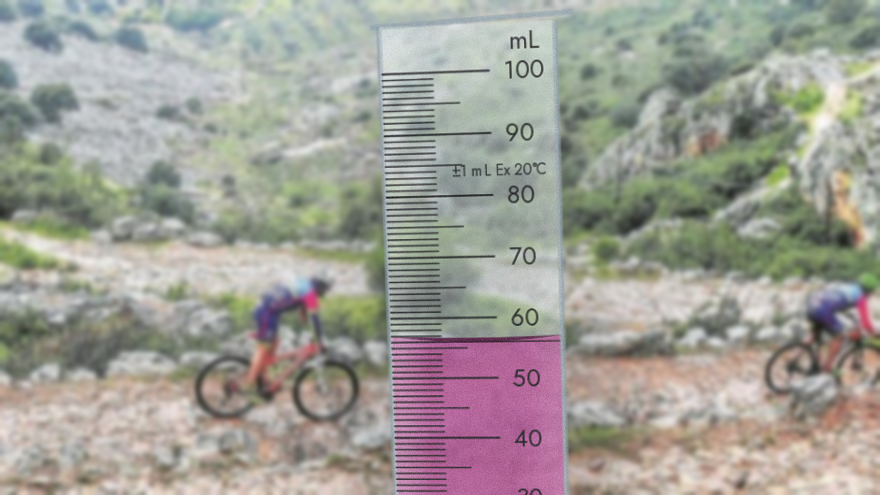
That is value=56 unit=mL
